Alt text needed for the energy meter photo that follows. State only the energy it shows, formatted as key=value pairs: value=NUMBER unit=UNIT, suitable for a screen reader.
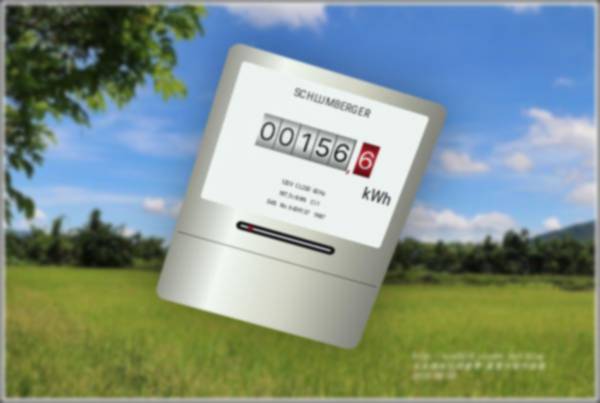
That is value=156.6 unit=kWh
